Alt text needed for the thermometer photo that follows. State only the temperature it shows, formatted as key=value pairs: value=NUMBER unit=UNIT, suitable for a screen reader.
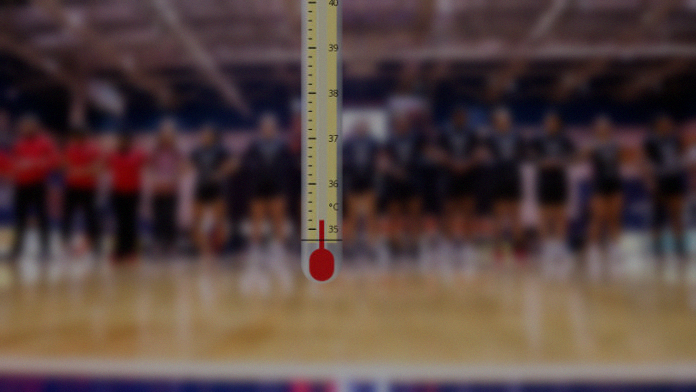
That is value=35.2 unit=°C
